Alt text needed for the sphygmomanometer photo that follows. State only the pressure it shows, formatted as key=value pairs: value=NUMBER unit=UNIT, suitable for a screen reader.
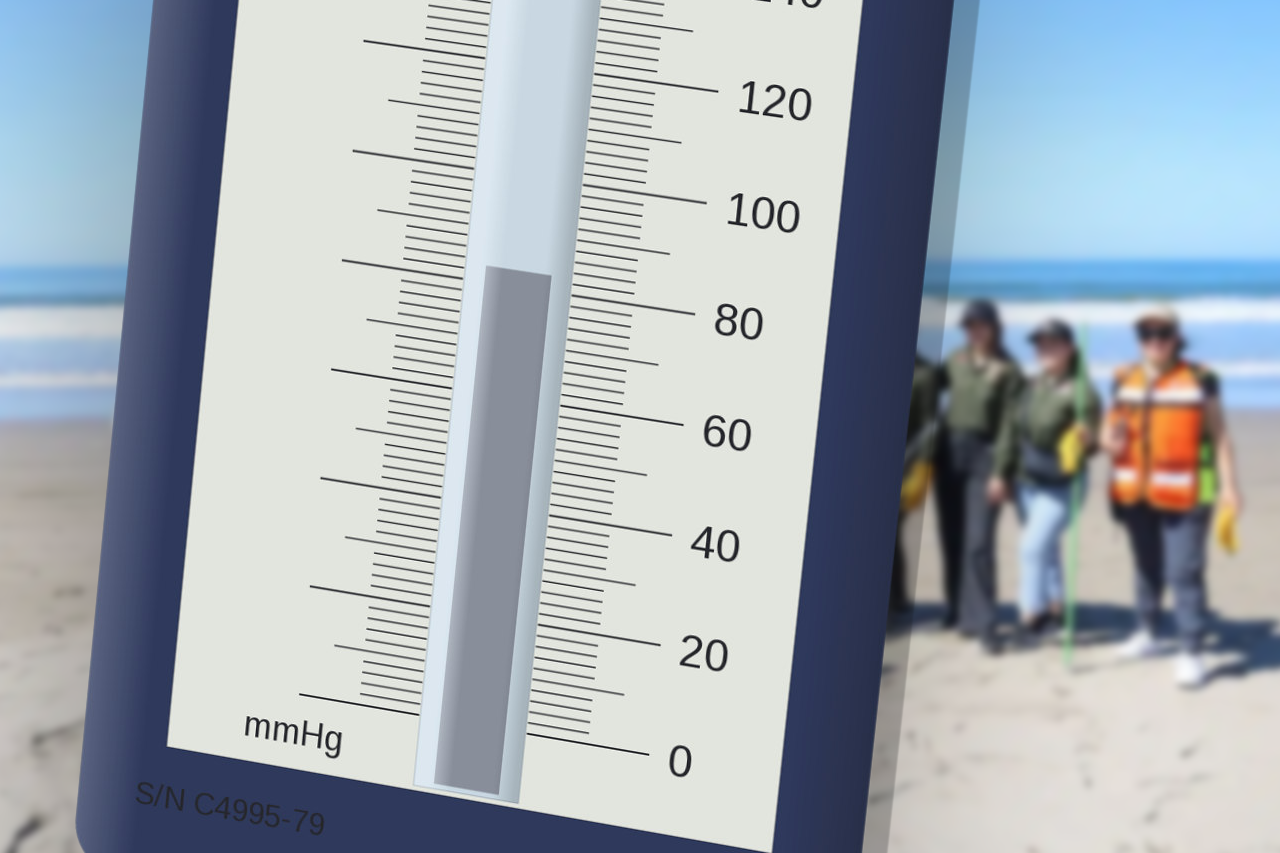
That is value=83 unit=mmHg
